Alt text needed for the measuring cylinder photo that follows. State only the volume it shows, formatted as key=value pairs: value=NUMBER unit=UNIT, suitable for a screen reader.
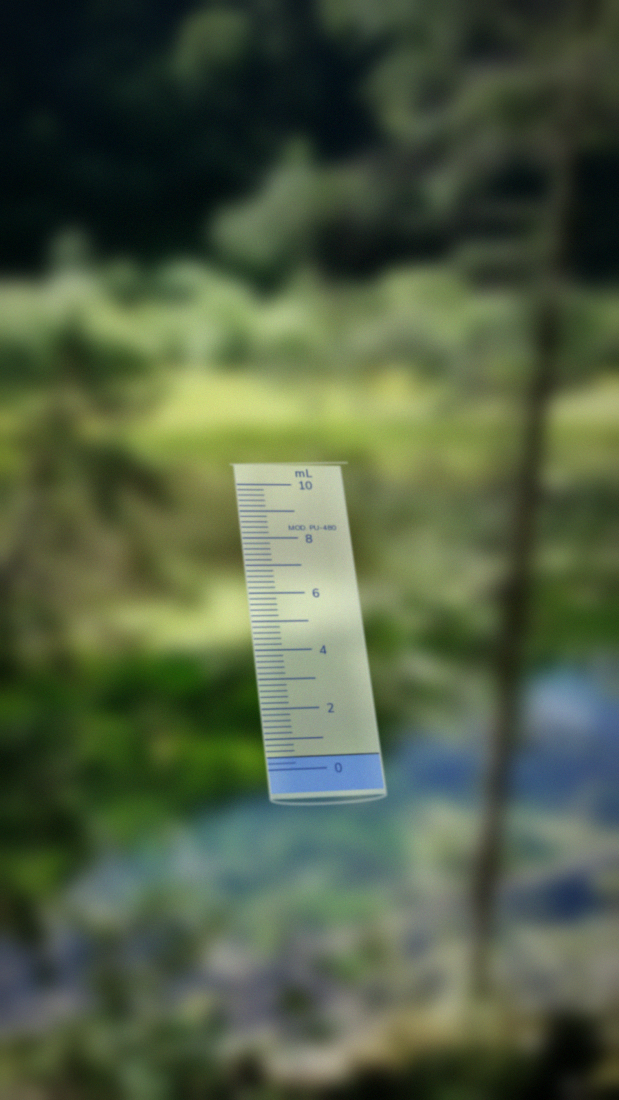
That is value=0.4 unit=mL
